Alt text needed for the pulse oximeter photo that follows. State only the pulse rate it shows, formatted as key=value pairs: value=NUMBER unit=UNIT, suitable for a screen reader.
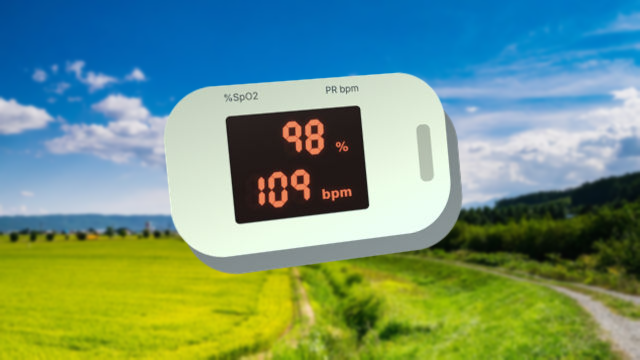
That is value=109 unit=bpm
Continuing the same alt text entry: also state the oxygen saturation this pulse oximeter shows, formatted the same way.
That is value=98 unit=%
